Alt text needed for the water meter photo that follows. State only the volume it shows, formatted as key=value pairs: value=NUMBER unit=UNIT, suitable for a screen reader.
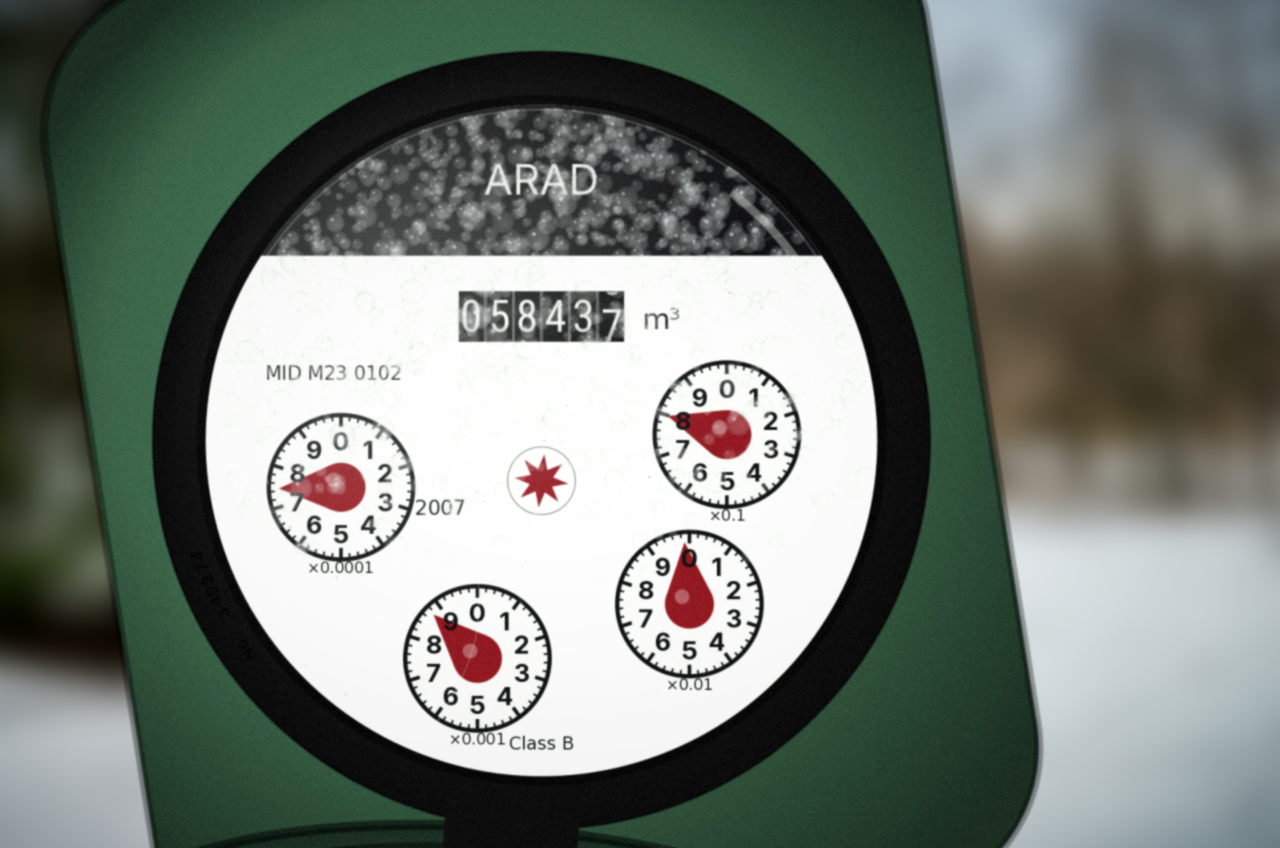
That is value=58436.7987 unit=m³
